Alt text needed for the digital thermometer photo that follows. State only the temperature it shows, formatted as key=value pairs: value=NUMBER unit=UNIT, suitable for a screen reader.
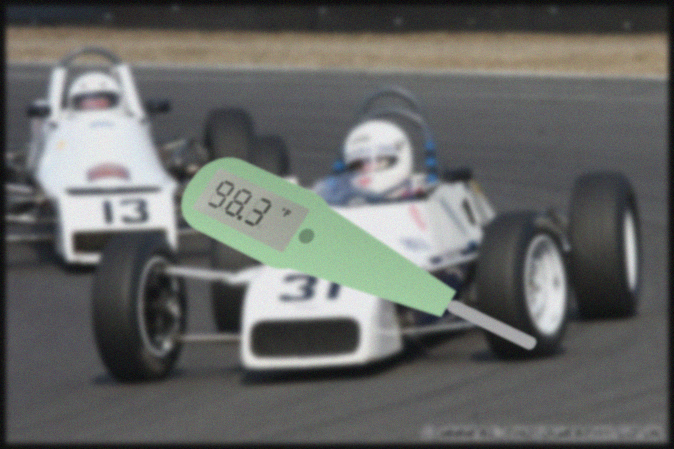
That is value=98.3 unit=°F
